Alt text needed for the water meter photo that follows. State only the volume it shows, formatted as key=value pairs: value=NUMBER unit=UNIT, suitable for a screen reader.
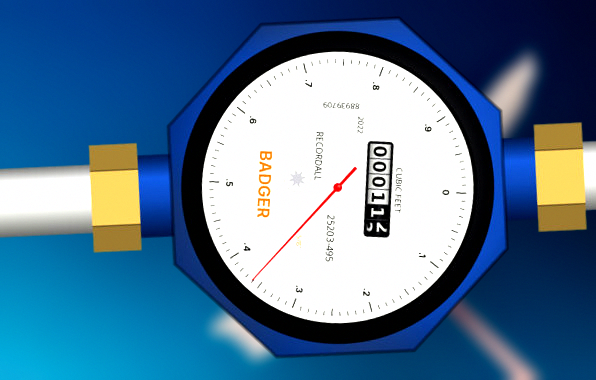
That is value=112.36 unit=ft³
